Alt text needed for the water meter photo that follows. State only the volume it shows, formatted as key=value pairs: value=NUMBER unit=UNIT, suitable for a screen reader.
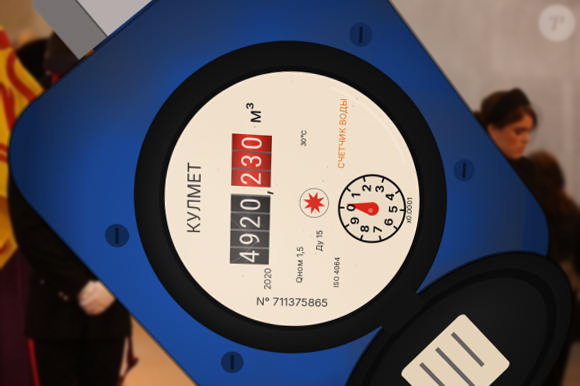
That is value=4920.2300 unit=m³
